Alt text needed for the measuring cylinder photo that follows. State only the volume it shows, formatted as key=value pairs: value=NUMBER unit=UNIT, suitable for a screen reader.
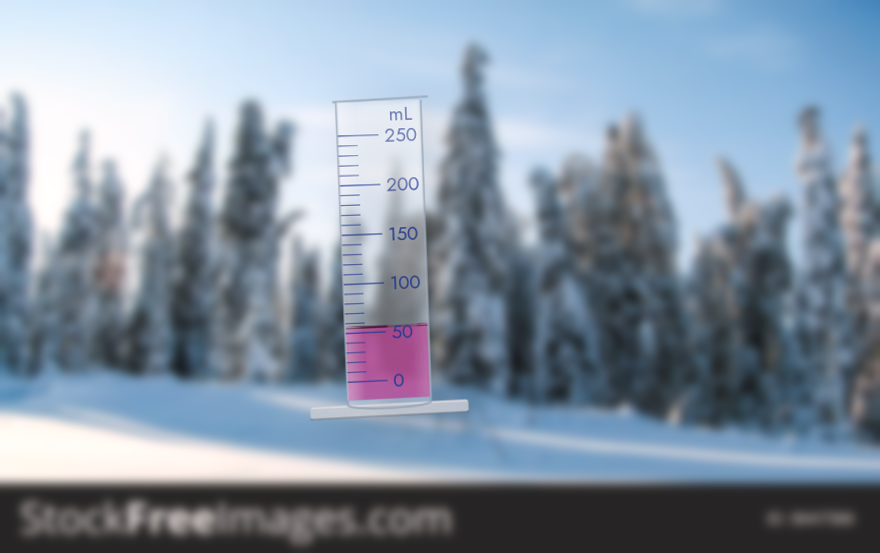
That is value=55 unit=mL
